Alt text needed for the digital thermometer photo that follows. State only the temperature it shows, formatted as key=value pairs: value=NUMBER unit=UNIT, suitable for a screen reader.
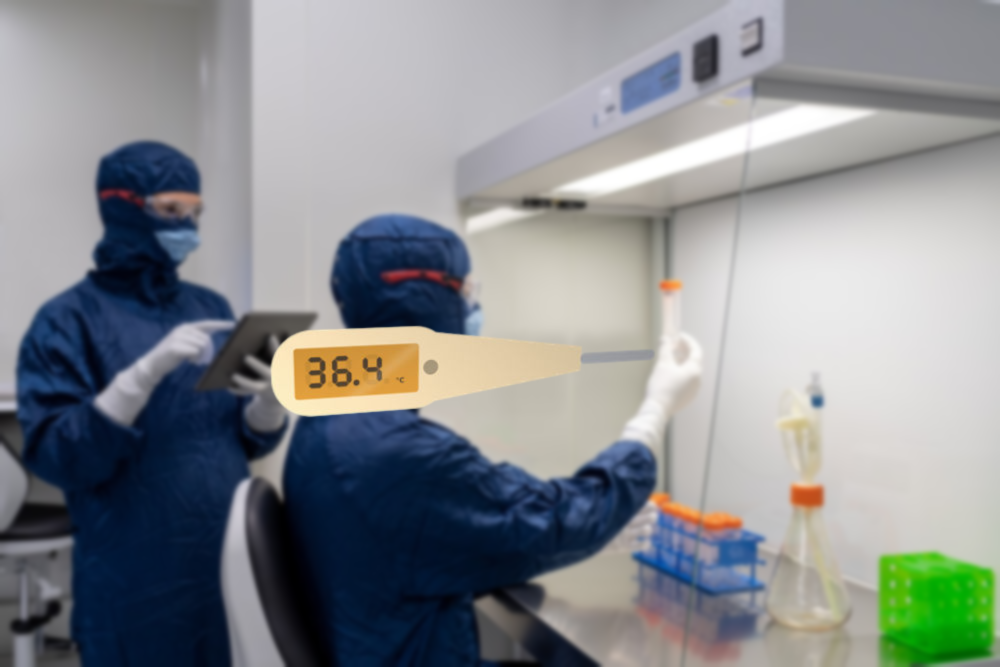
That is value=36.4 unit=°C
